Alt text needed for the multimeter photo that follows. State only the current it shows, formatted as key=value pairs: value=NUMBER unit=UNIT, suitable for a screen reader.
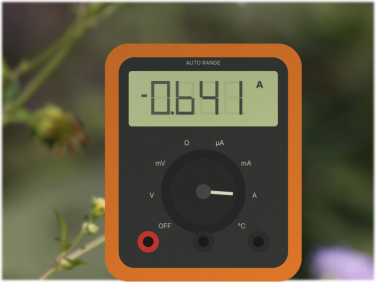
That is value=-0.641 unit=A
